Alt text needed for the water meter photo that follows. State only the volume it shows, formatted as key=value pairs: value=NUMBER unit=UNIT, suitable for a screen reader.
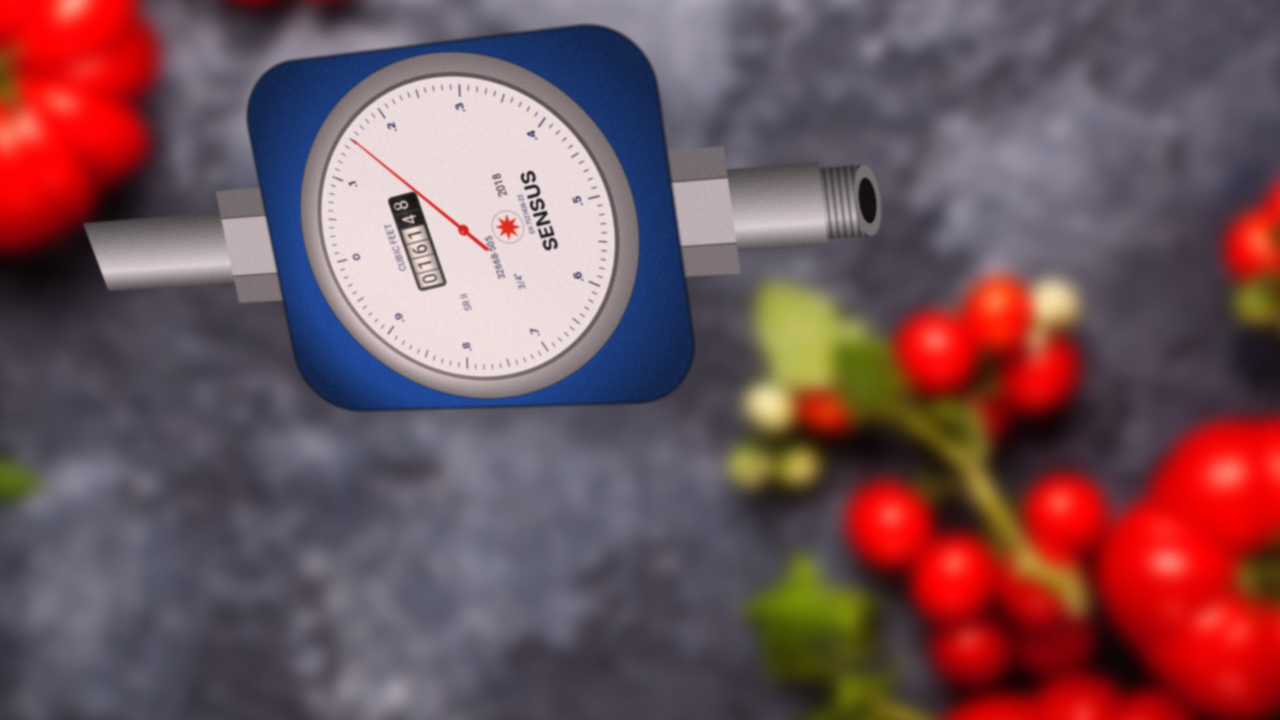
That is value=16148.15 unit=ft³
